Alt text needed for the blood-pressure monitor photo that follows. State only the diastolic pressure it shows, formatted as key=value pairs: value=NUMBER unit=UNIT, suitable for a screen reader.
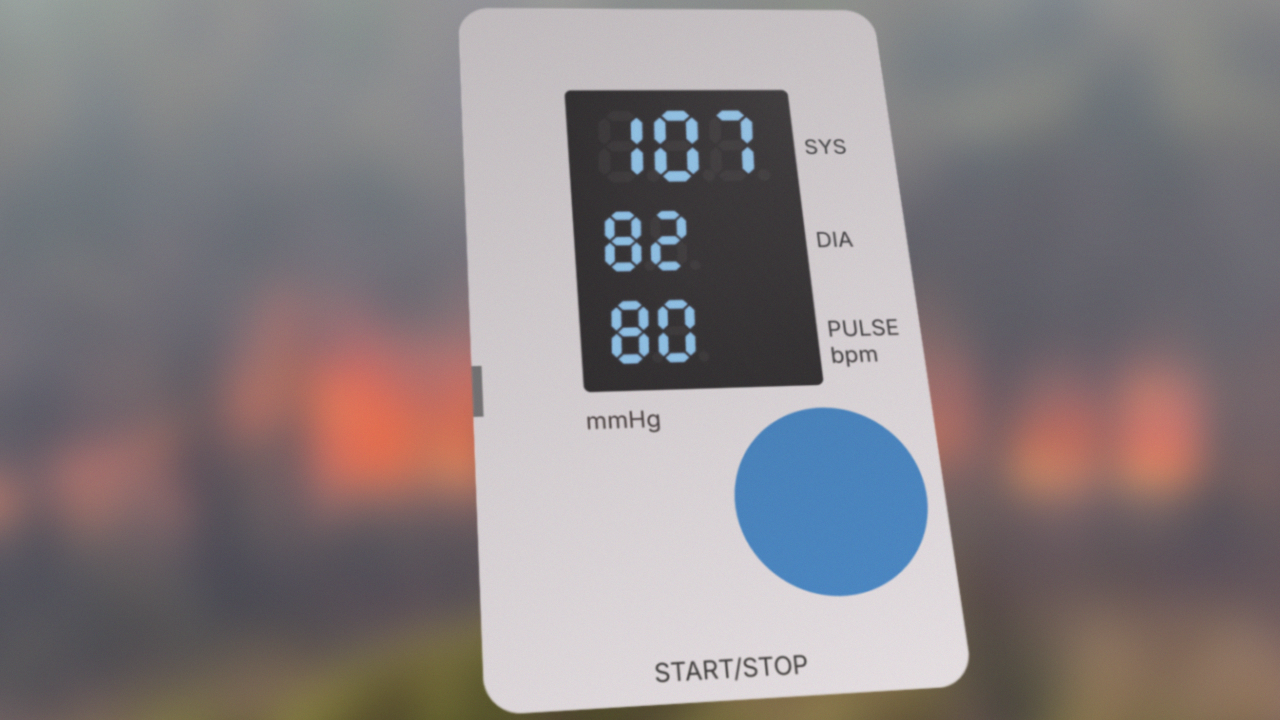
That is value=82 unit=mmHg
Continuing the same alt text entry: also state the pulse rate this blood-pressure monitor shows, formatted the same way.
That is value=80 unit=bpm
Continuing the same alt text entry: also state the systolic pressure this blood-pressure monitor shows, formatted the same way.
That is value=107 unit=mmHg
